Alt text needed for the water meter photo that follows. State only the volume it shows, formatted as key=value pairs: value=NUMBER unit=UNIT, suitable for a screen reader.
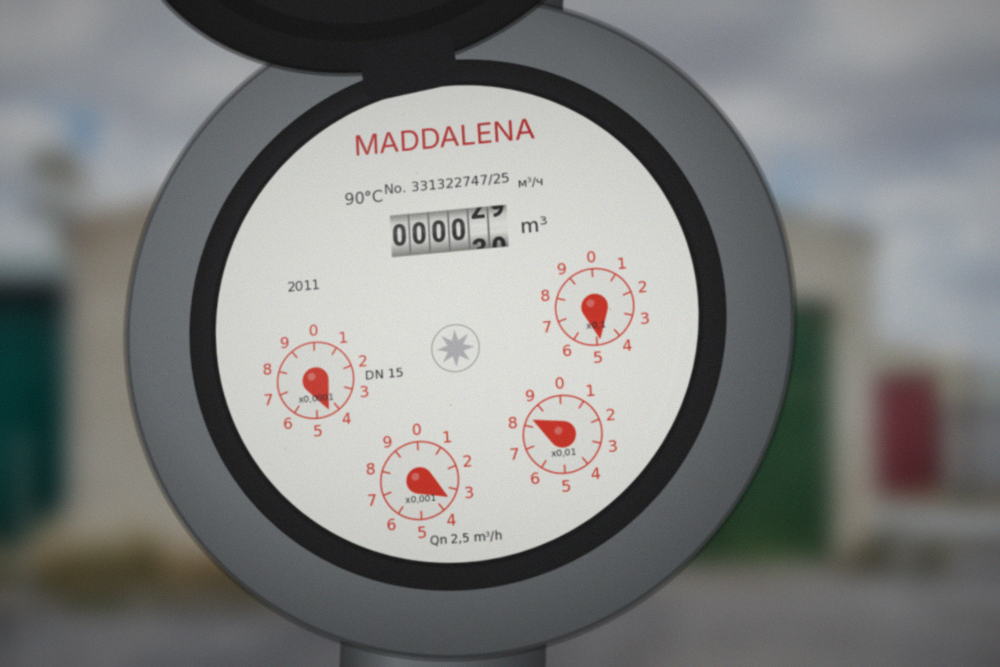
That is value=29.4834 unit=m³
